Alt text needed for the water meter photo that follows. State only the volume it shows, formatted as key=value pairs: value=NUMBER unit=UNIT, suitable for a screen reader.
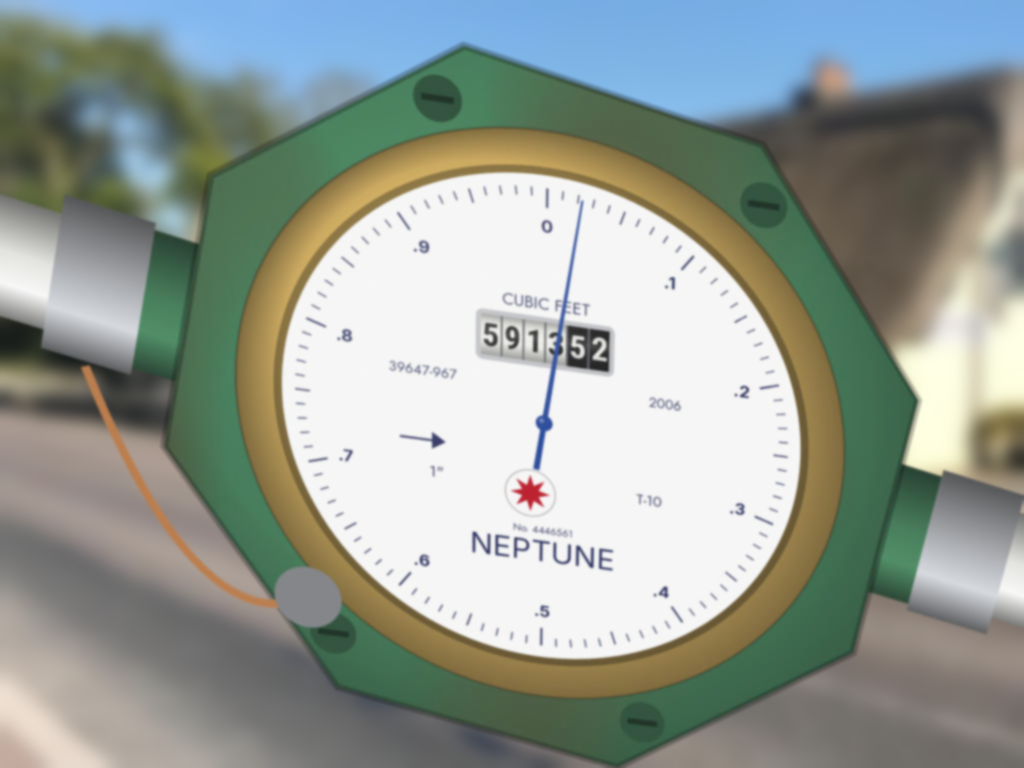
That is value=591352.02 unit=ft³
